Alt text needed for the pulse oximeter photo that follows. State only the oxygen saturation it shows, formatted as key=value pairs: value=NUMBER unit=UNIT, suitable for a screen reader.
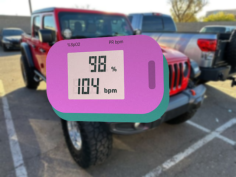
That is value=98 unit=%
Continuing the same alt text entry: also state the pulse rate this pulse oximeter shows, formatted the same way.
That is value=104 unit=bpm
